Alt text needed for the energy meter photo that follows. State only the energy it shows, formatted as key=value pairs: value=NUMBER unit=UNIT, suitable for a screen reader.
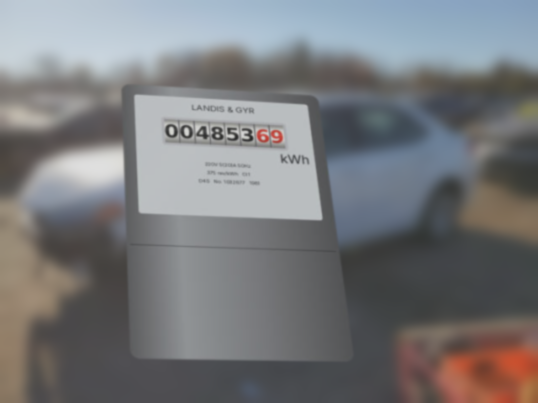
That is value=4853.69 unit=kWh
